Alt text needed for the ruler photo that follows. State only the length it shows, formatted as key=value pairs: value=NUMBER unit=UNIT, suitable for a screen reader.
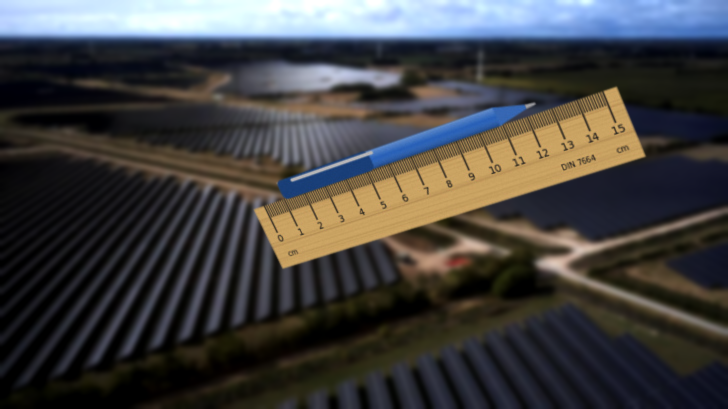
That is value=11.5 unit=cm
